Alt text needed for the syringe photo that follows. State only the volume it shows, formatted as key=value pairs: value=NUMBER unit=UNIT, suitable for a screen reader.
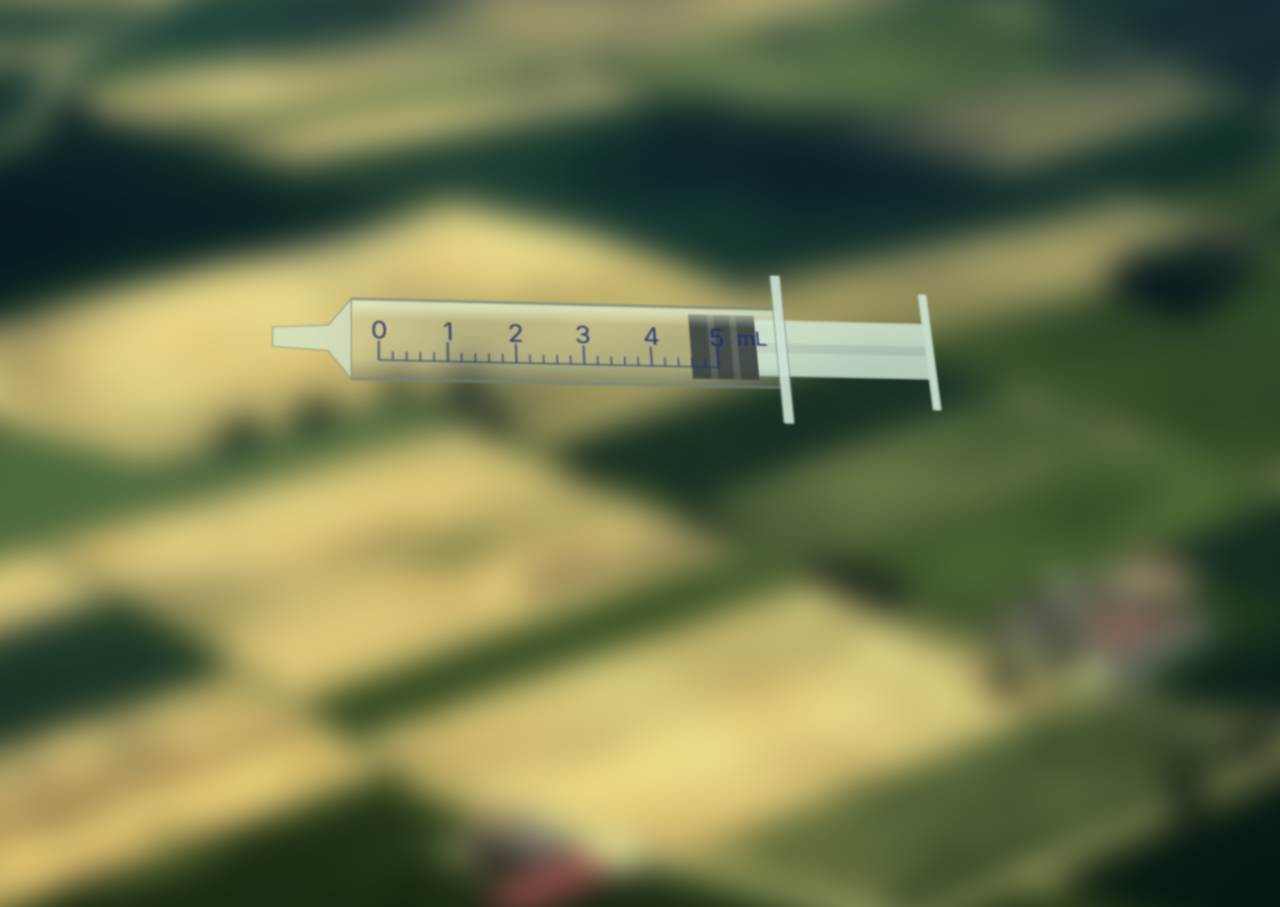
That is value=4.6 unit=mL
